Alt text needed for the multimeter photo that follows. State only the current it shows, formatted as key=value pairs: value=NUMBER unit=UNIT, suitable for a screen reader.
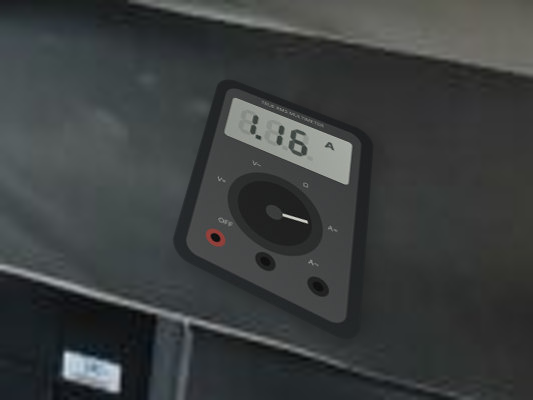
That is value=1.16 unit=A
